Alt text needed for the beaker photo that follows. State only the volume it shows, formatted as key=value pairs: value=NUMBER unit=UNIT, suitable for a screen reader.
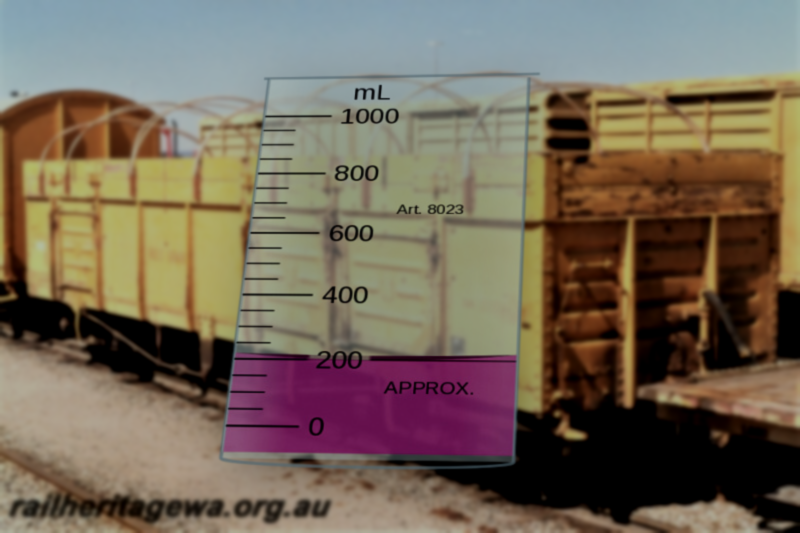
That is value=200 unit=mL
